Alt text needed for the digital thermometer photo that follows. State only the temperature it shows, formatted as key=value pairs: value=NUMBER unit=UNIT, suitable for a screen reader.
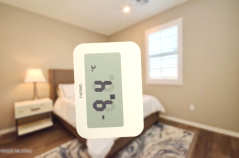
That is value=-9.4 unit=°C
